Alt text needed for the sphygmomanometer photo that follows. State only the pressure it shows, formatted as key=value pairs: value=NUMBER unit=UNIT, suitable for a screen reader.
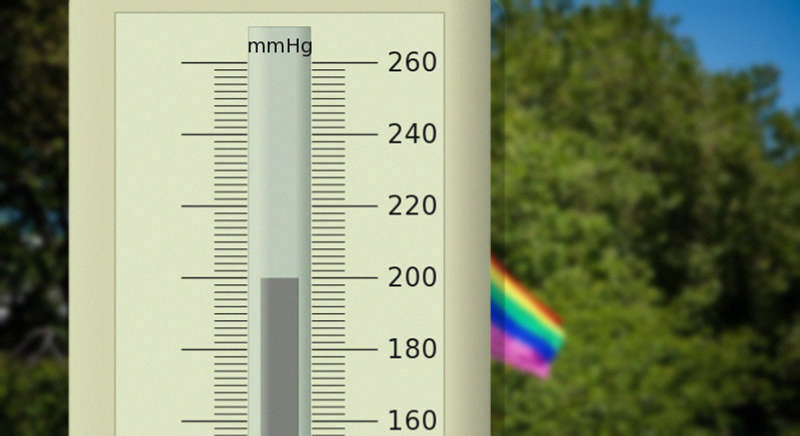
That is value=200 unit=mmHg
